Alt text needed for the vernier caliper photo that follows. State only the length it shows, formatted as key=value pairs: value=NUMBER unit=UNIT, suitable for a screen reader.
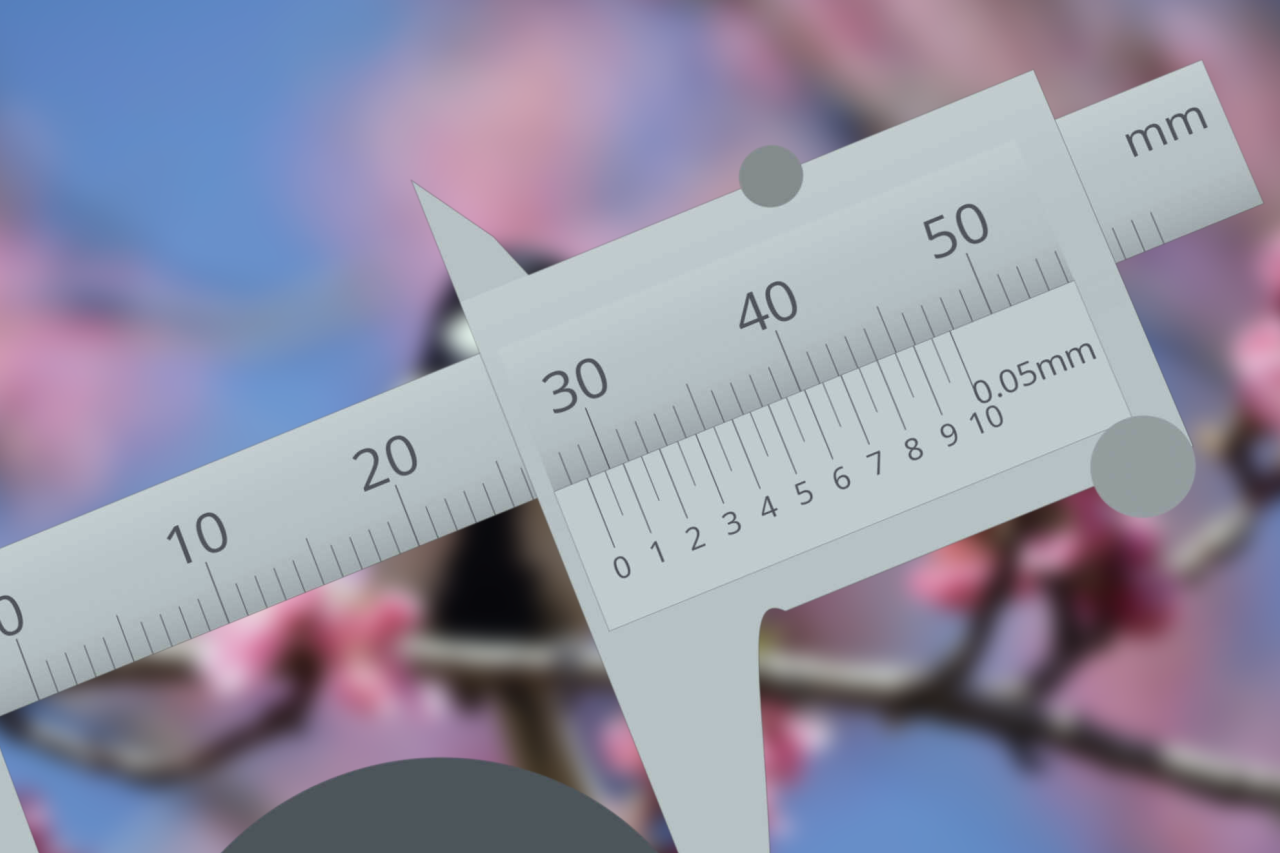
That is value=28.8 unit=mm
